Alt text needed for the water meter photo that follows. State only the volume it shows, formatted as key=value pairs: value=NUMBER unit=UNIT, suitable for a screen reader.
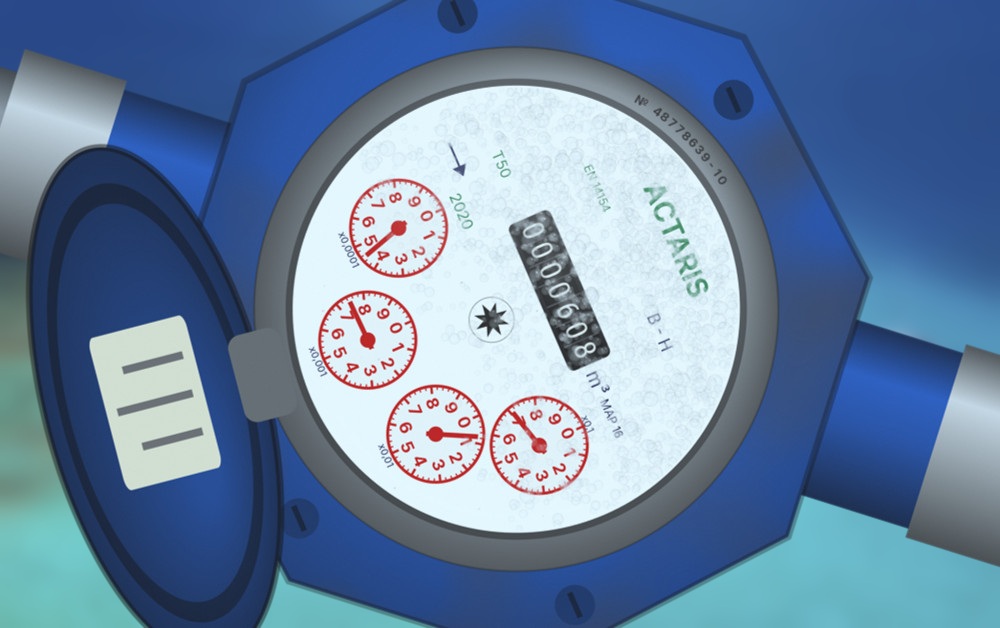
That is value=608.7074 unit=m³
